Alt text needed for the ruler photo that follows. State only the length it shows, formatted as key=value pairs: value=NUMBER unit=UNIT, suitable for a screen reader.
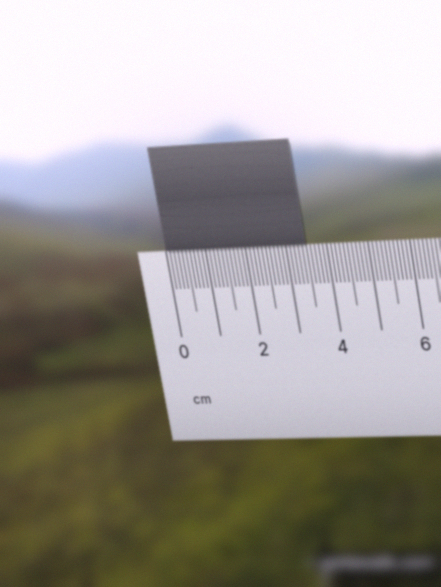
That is value=3.5 unit=cm
